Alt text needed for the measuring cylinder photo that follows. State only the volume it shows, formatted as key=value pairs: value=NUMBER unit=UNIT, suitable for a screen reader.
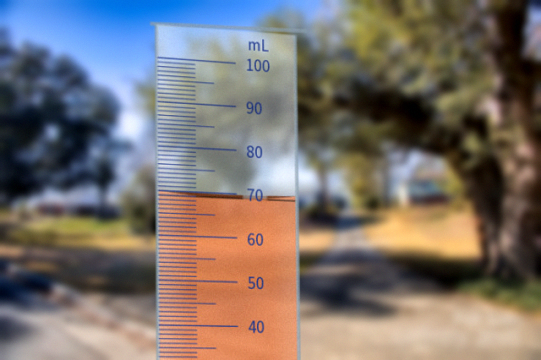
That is value=69 unit=mL
